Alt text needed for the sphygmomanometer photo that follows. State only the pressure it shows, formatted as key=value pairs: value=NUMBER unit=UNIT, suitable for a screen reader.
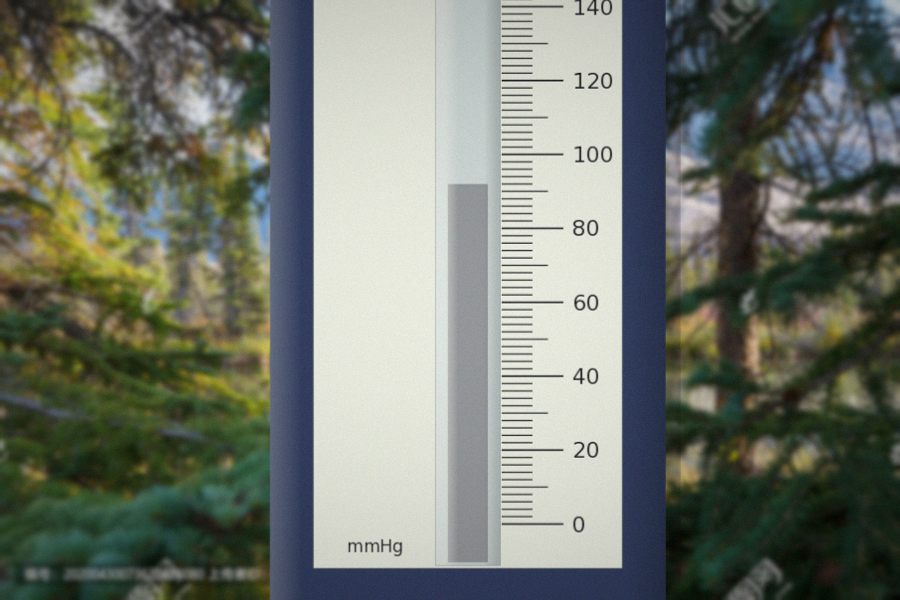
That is value=92 unit=mmHg
